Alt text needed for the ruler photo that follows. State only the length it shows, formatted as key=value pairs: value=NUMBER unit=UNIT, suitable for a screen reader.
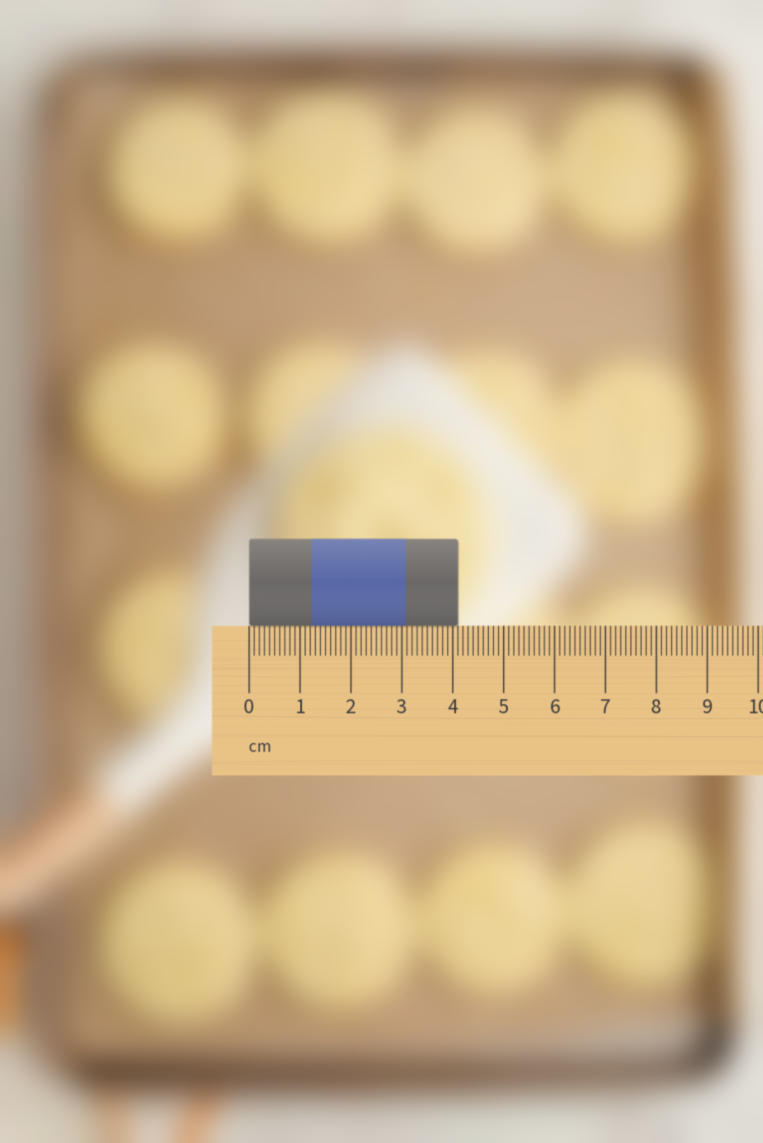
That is value=4.1 unit=cm
